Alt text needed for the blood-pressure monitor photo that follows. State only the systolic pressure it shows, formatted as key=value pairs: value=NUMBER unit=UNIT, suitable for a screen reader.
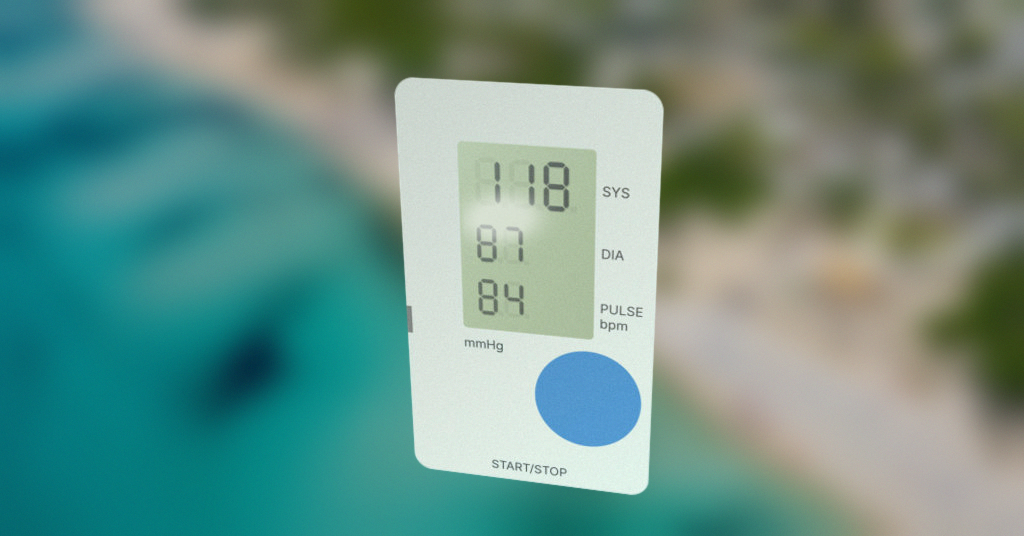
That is value=118 unit=mmHg
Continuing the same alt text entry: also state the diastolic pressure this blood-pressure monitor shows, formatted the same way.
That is value=87 unit=mmHg
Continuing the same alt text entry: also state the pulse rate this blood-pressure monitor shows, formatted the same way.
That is value=84 unit=bpm
